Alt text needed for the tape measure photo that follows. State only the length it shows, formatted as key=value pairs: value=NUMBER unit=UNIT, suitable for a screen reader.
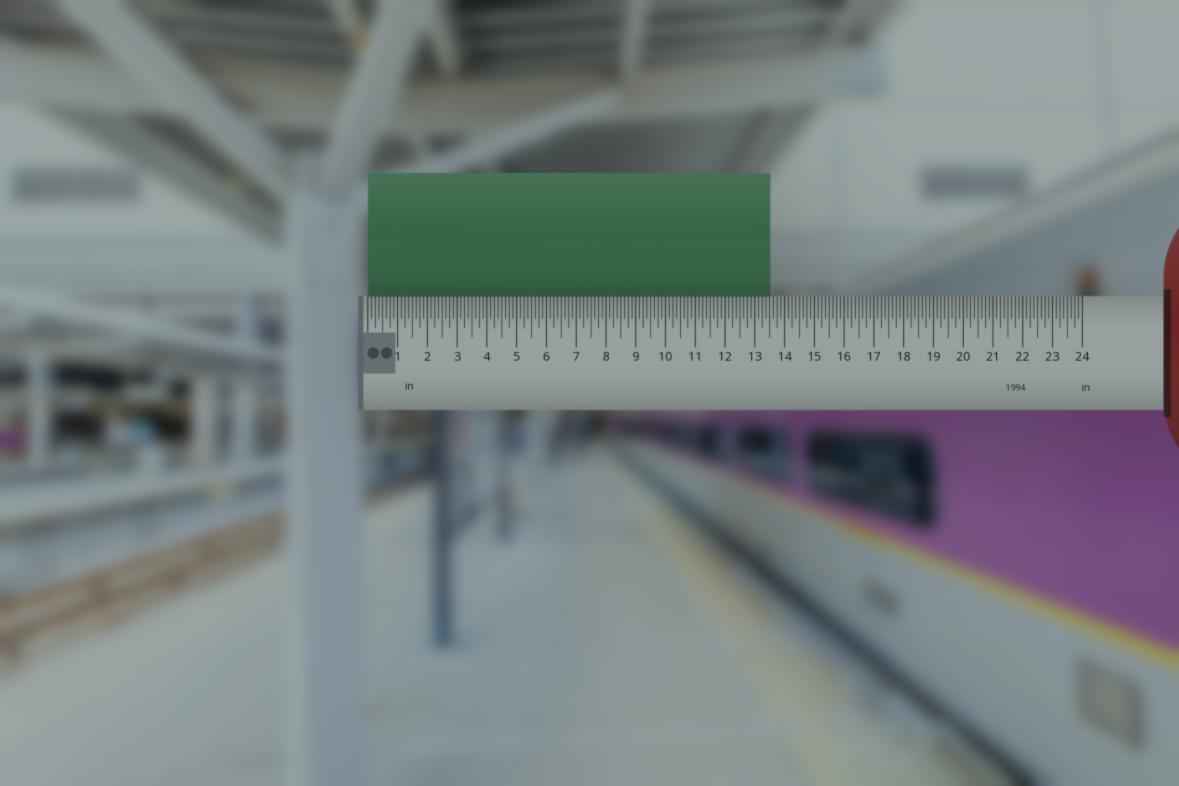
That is value=13.5 unit=in
